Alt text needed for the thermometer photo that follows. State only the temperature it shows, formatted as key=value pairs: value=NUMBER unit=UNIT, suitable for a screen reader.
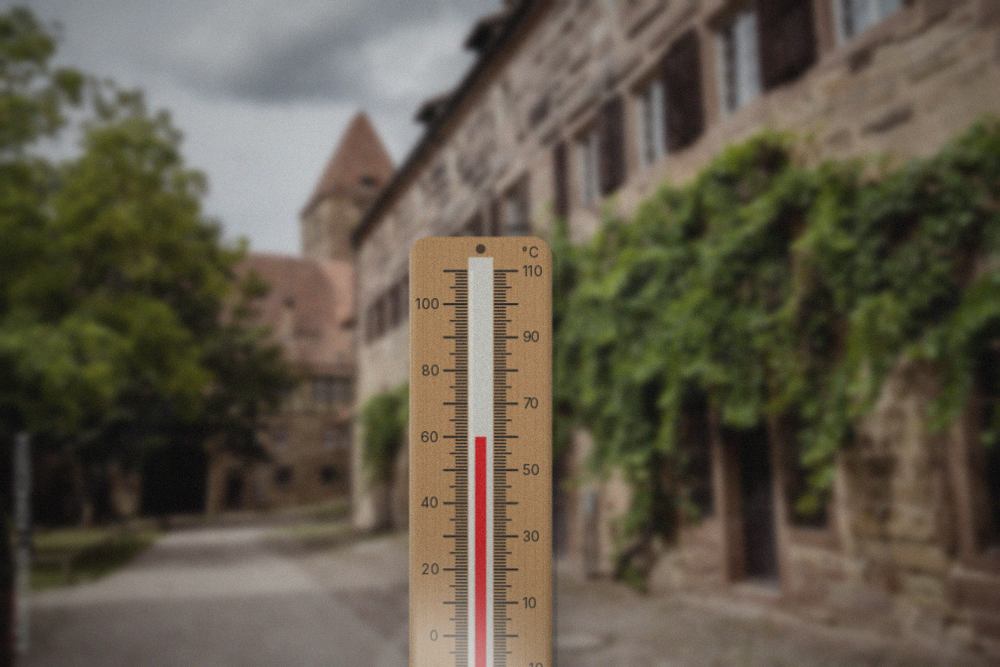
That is value=60 unit=°C
